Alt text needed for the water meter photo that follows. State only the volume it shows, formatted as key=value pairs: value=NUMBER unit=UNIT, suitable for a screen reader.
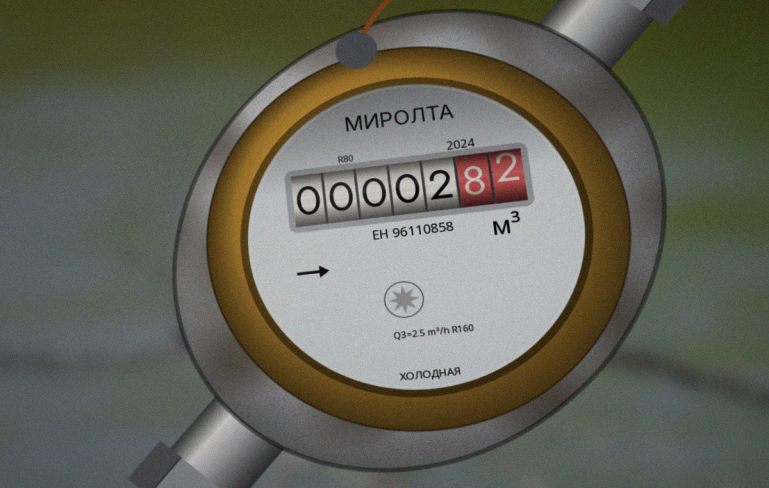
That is value=2.82 unit=m³
